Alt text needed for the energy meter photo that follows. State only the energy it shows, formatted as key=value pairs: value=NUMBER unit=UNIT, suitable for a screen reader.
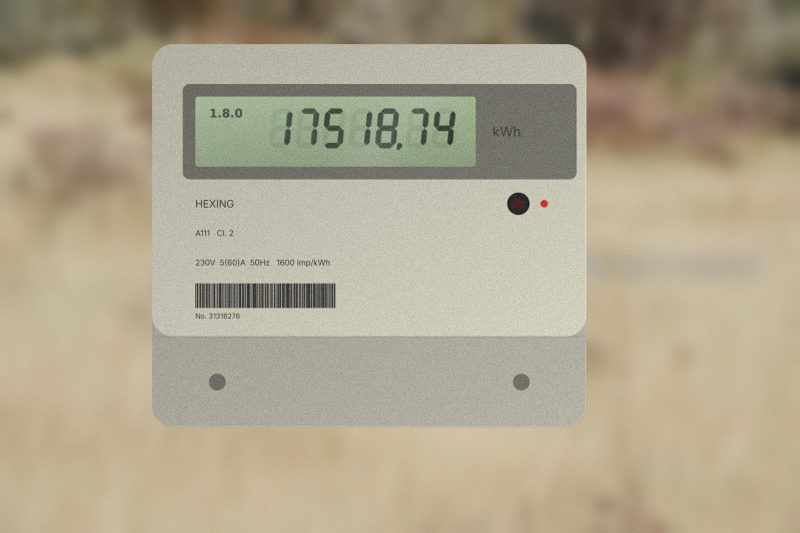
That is value=17518.74 unit=kWh
